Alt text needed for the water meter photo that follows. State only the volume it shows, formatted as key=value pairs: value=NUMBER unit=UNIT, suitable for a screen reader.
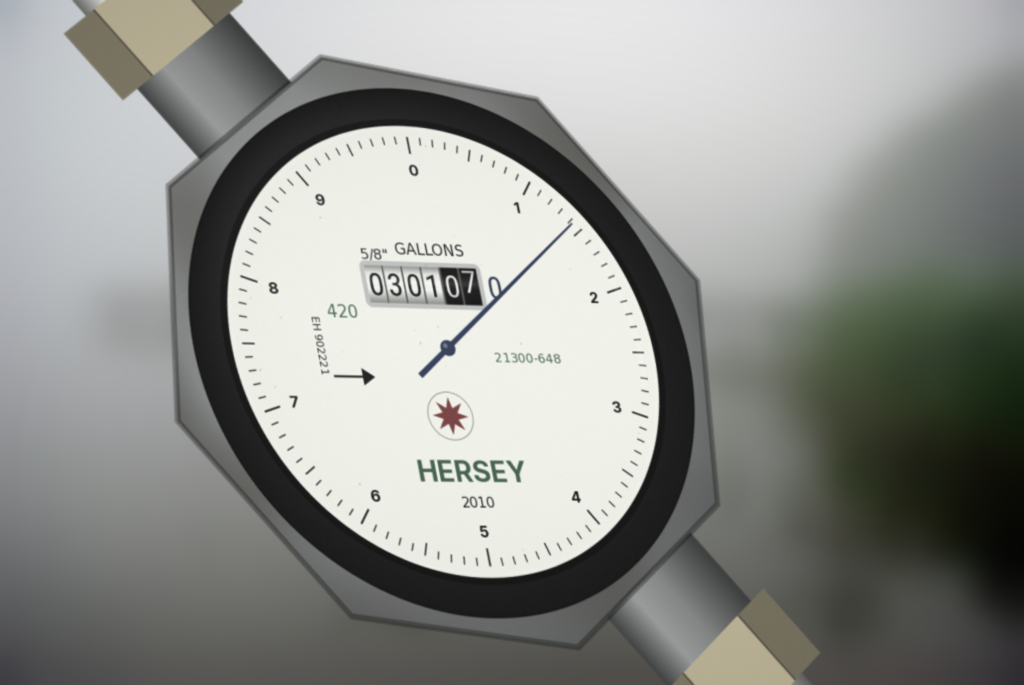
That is value=301071.4 unit=gal
